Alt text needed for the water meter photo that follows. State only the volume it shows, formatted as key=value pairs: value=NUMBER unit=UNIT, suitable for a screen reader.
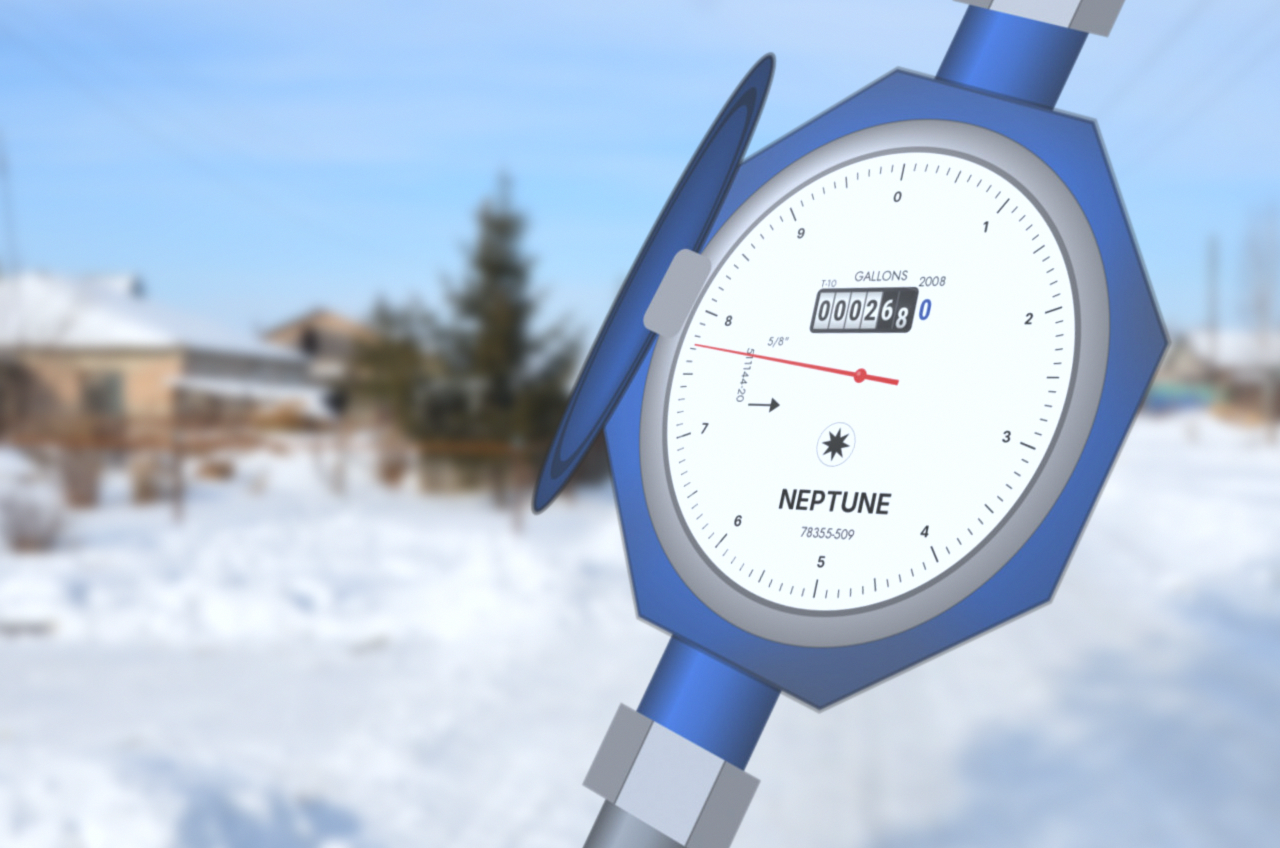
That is value=2677.7 unit=gal
